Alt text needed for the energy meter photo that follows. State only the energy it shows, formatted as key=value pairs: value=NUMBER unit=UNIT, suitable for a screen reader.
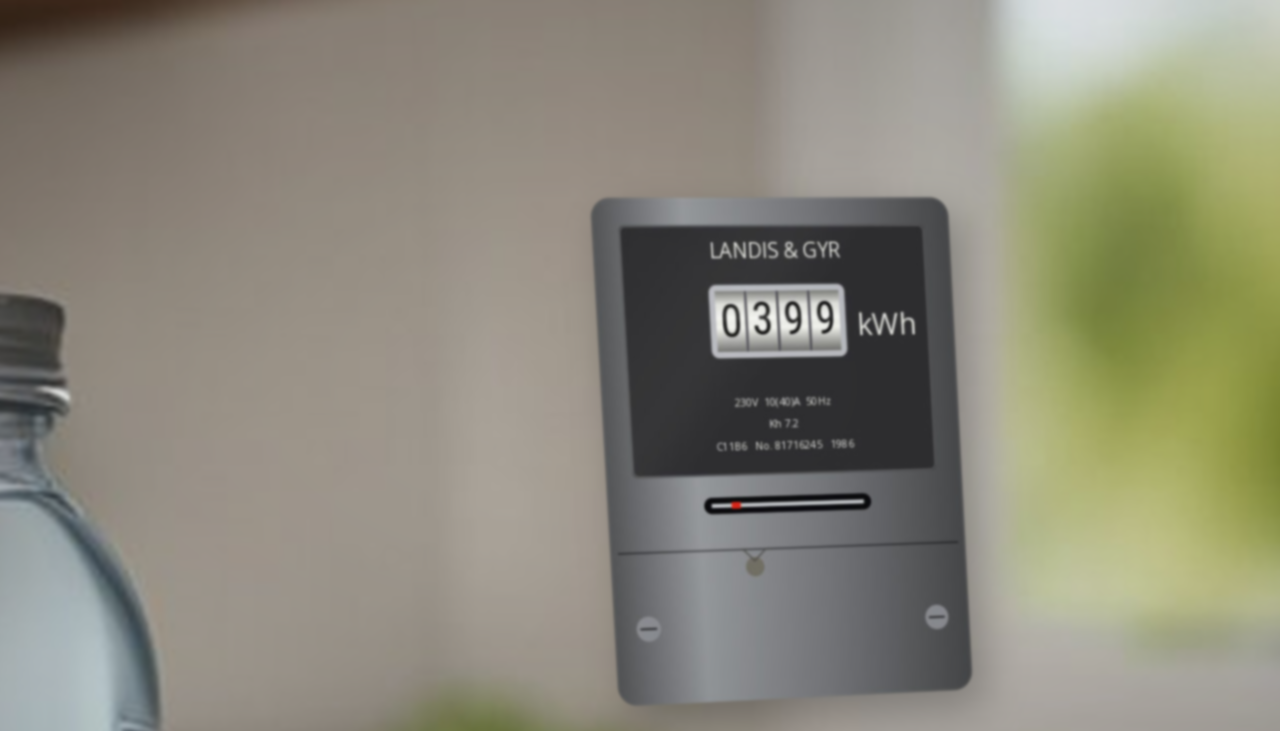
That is value=399 unit=kWh
